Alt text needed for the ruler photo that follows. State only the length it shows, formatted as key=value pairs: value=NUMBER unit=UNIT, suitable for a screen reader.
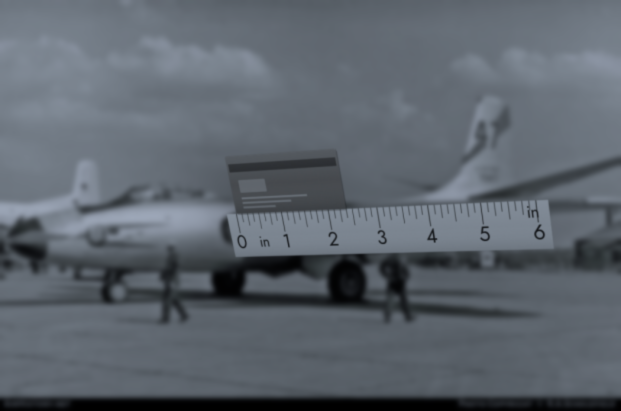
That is value=2.375 unit=in
